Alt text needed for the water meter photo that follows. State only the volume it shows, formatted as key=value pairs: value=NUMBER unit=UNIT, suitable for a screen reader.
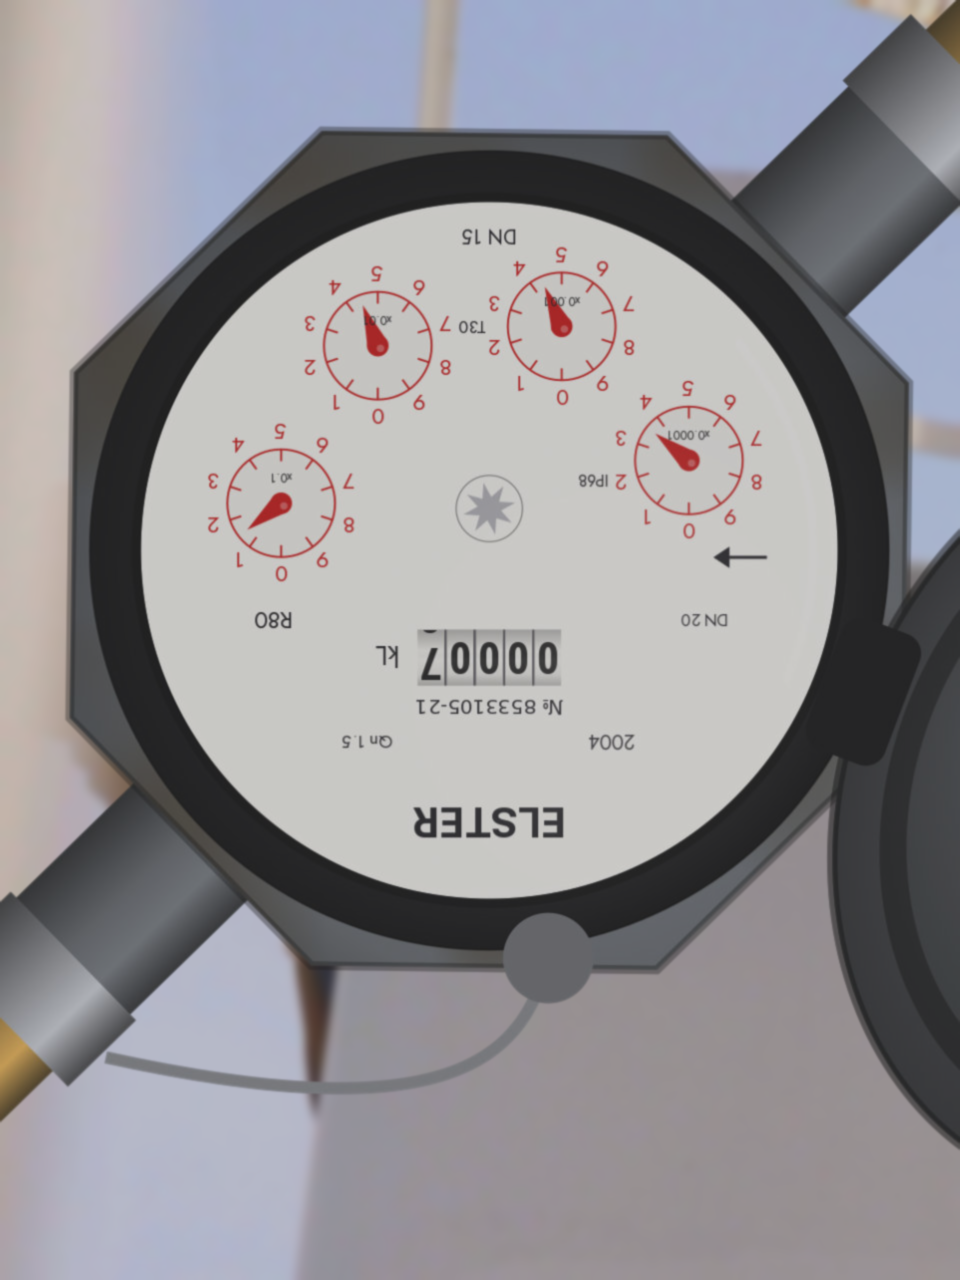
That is value=7.1443 unit=kL
